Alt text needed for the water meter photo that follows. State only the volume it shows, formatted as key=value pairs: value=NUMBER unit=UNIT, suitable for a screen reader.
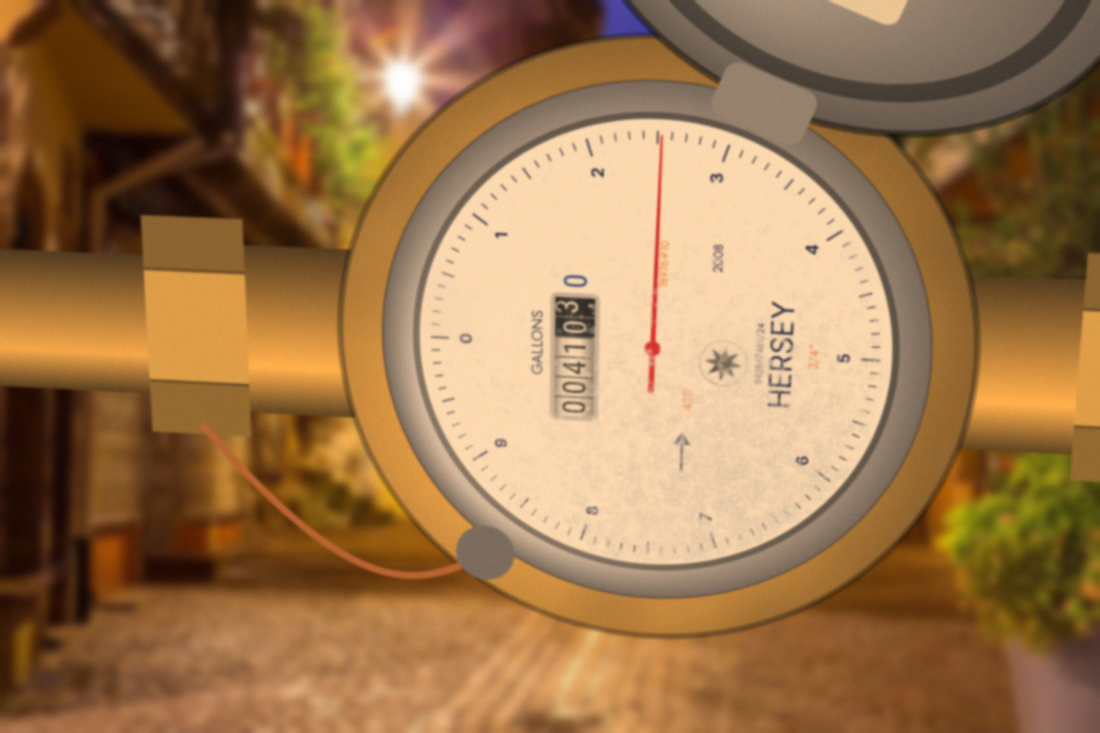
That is value=41032.5 unit=gal
